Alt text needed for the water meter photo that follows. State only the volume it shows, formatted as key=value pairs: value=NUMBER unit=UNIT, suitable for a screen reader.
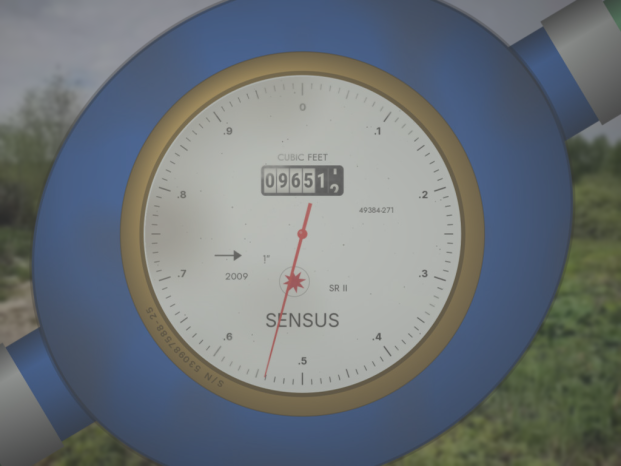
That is value=96511.54 unit=ft³
